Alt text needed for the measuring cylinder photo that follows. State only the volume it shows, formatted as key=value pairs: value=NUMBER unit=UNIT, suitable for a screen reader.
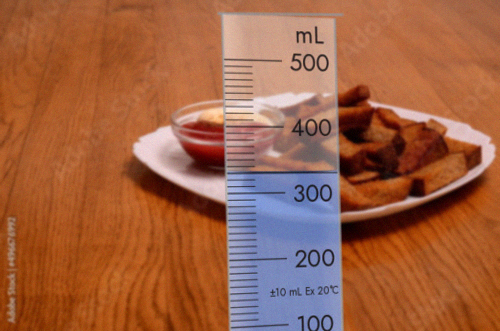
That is value=330 unit=mL
